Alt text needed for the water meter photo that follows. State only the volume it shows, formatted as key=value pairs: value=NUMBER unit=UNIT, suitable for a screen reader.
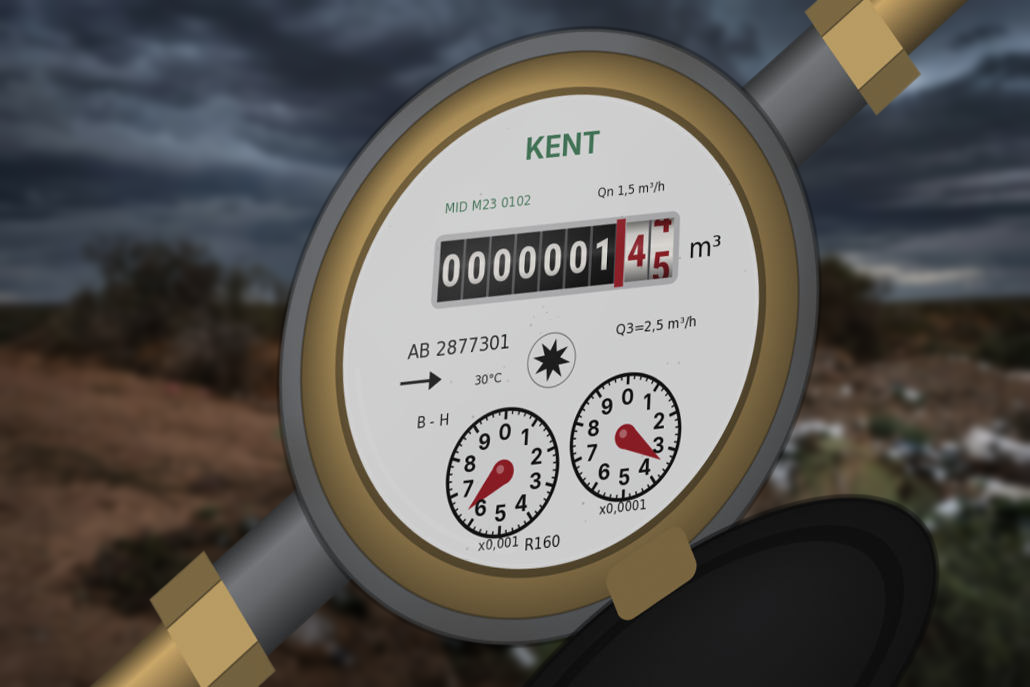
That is value=1.4463 unit=m³
